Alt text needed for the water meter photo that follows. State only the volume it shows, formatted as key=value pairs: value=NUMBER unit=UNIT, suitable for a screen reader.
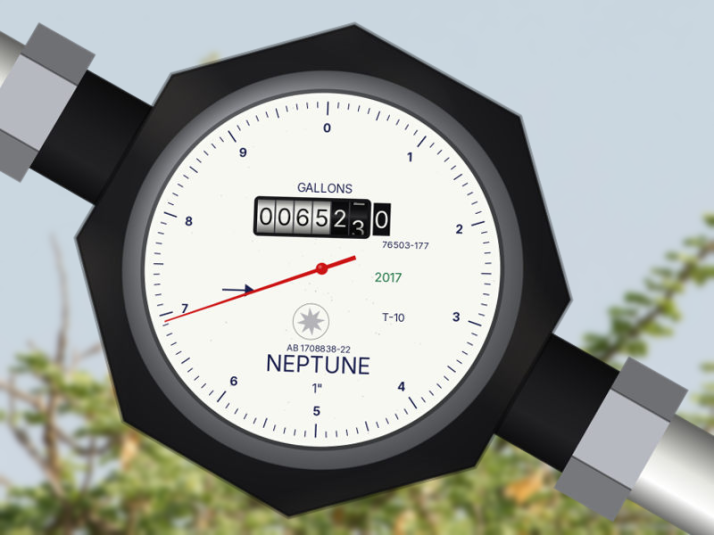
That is value=65226.9 unit=gal
